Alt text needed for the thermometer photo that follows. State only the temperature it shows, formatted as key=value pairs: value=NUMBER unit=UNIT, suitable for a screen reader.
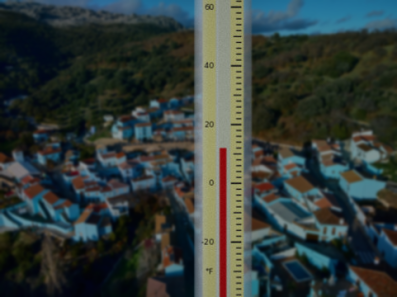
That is value=12 unit=°F
